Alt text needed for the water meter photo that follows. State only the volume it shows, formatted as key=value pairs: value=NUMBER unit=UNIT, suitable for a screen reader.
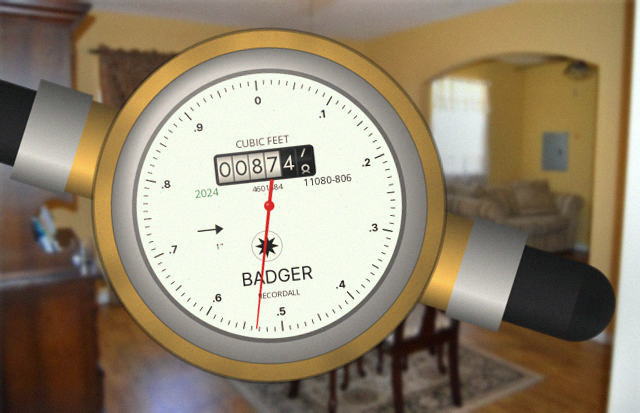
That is value=8747.53 unit=ft³
